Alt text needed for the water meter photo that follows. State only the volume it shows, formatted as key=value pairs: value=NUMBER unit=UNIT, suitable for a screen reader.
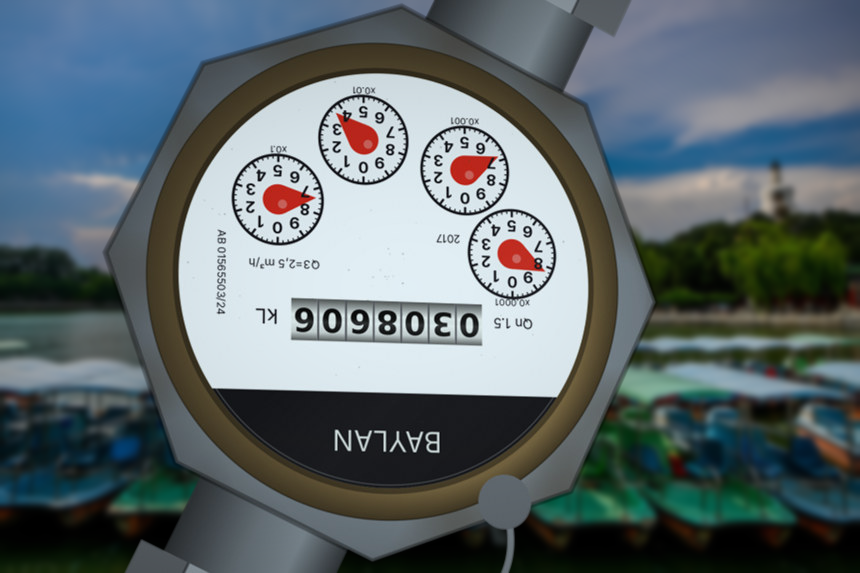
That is value=308606.7368 unit=kL
